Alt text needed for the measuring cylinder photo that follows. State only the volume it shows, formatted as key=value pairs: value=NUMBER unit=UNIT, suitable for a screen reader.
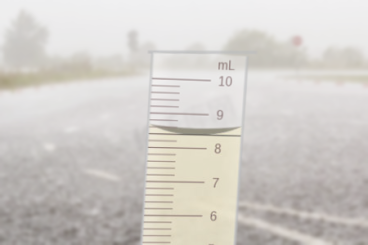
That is value=8.4 unit=mL
